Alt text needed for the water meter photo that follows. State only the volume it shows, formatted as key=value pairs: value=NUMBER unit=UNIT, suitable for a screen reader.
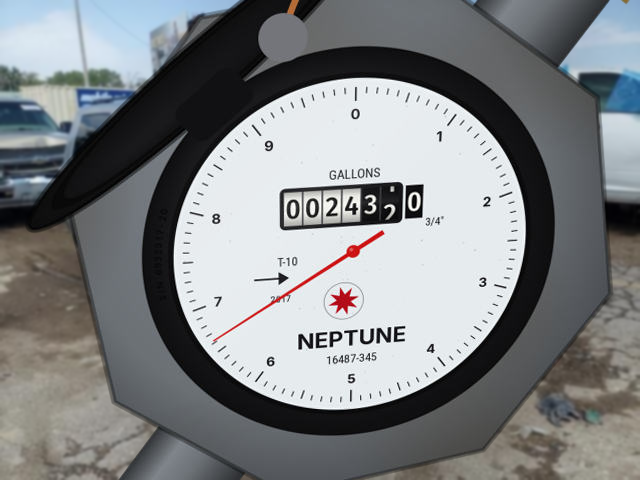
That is value=24316.6 unit=gal
